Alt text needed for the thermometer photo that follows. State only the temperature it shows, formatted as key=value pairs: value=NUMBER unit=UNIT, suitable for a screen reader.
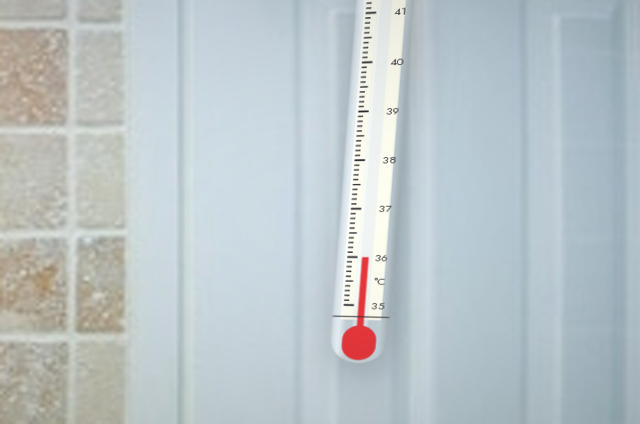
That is value=36 unit=°C
